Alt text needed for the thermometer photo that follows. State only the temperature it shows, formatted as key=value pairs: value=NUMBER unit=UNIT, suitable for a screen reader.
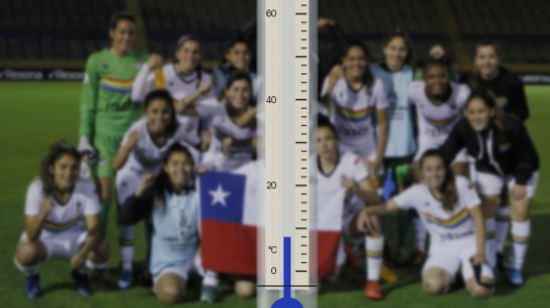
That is value=8 unit=°C
